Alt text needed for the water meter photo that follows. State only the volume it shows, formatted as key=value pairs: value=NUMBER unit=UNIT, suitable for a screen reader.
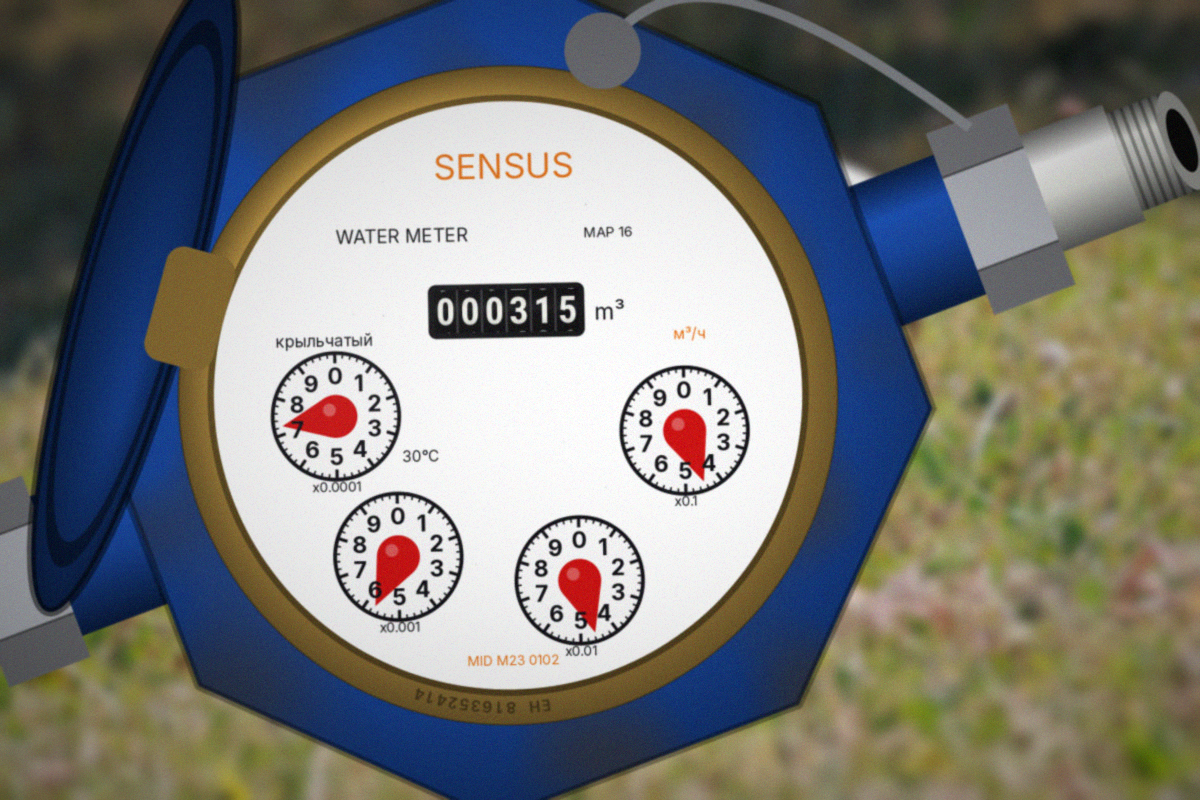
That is value=315.4457 unit=m³
